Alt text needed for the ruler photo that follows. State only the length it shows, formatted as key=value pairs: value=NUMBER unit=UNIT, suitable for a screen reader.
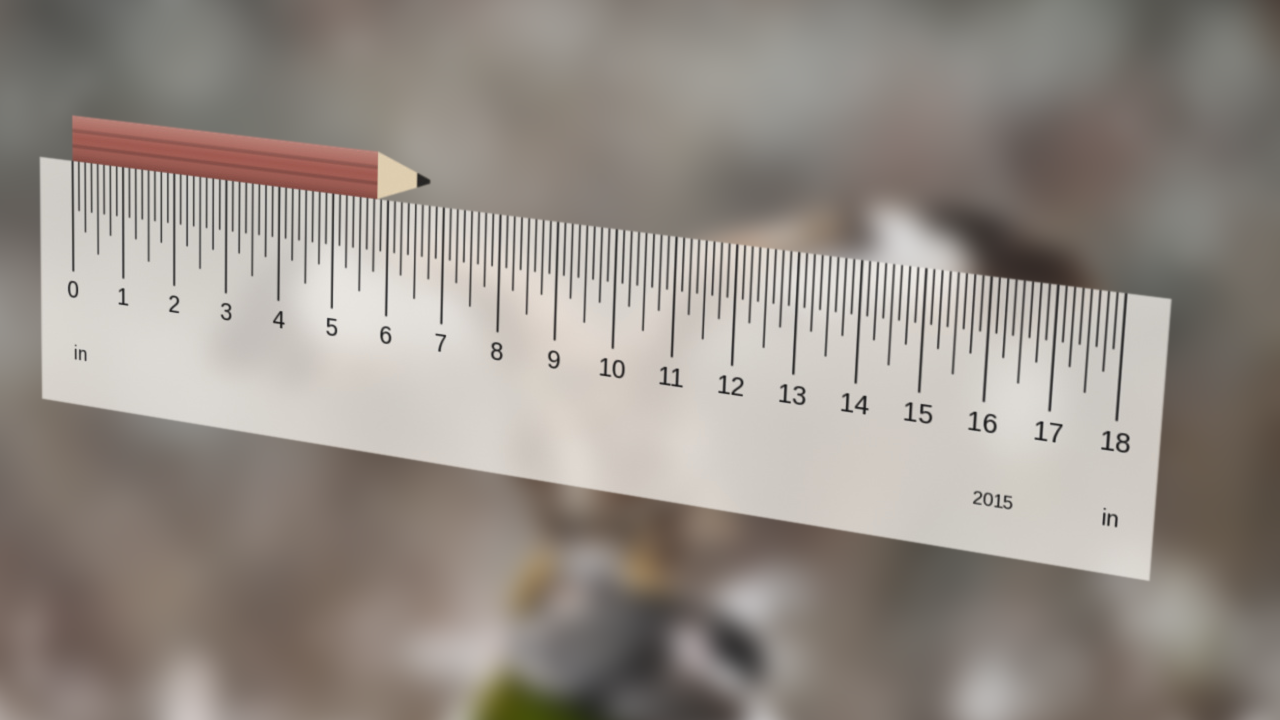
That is value=6.75 unit=in
